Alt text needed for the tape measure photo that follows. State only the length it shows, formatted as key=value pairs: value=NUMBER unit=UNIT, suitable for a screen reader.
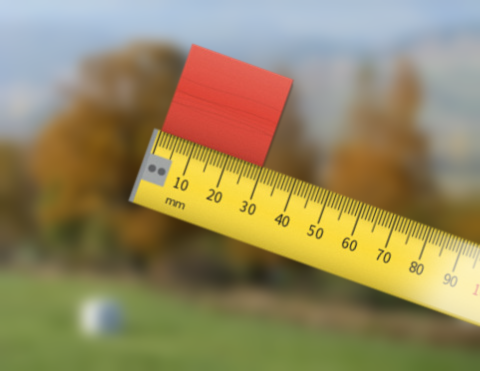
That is value=30 unit=mm
